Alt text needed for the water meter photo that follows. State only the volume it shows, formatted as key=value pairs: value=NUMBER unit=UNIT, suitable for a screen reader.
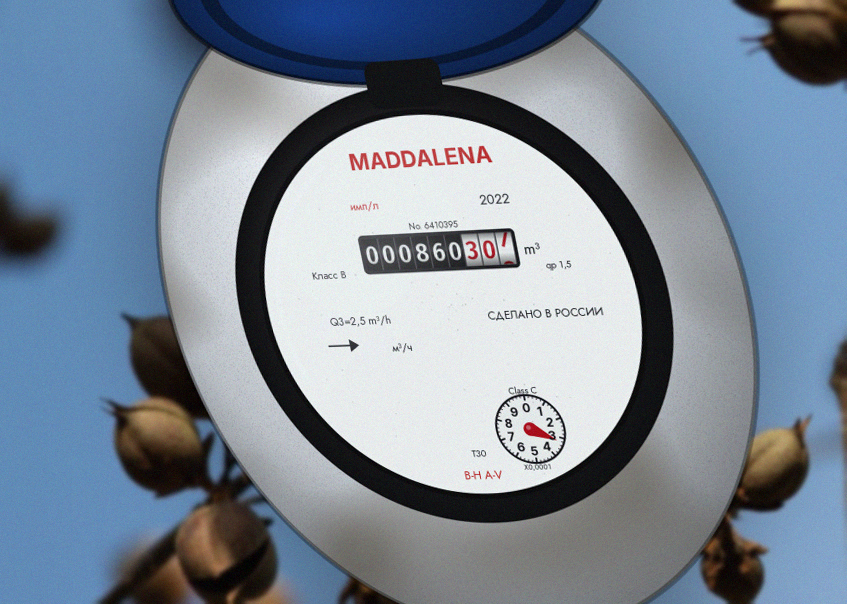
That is value=860.3073 unit=m³
